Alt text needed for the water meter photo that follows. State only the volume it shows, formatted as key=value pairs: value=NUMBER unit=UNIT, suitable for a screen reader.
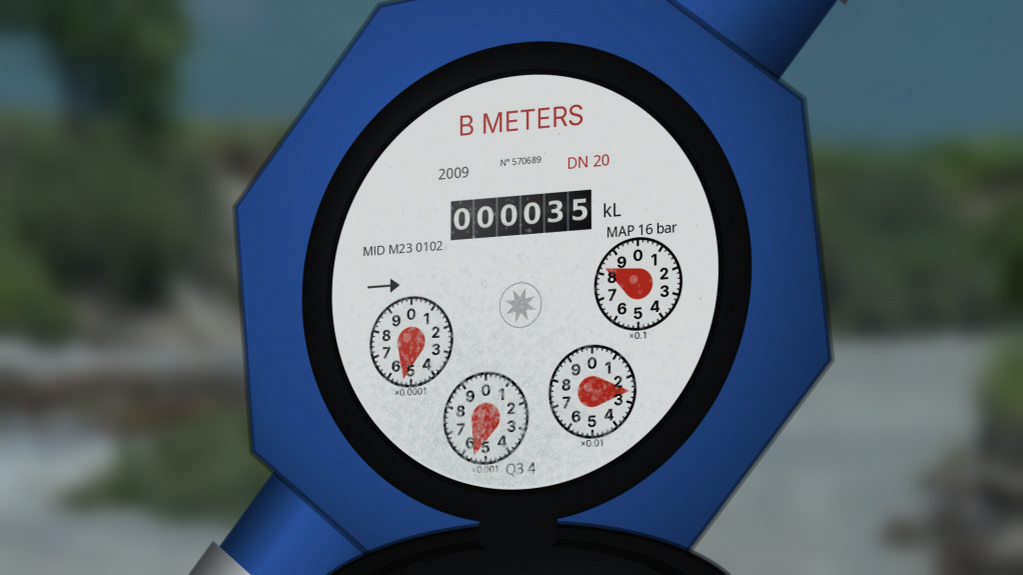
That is value=35.8255 unit=kL
